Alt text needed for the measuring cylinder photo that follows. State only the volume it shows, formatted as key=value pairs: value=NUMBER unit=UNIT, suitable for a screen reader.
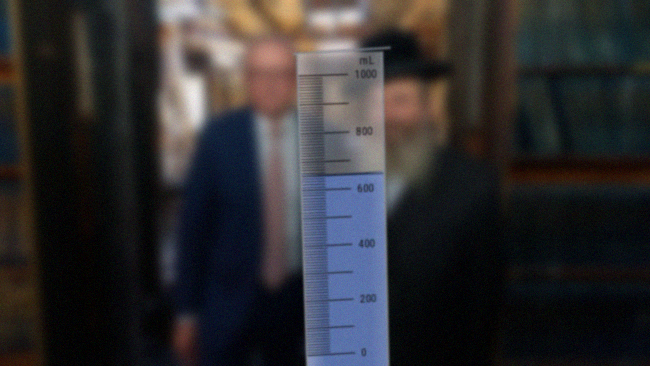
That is value=650 unit=mL
